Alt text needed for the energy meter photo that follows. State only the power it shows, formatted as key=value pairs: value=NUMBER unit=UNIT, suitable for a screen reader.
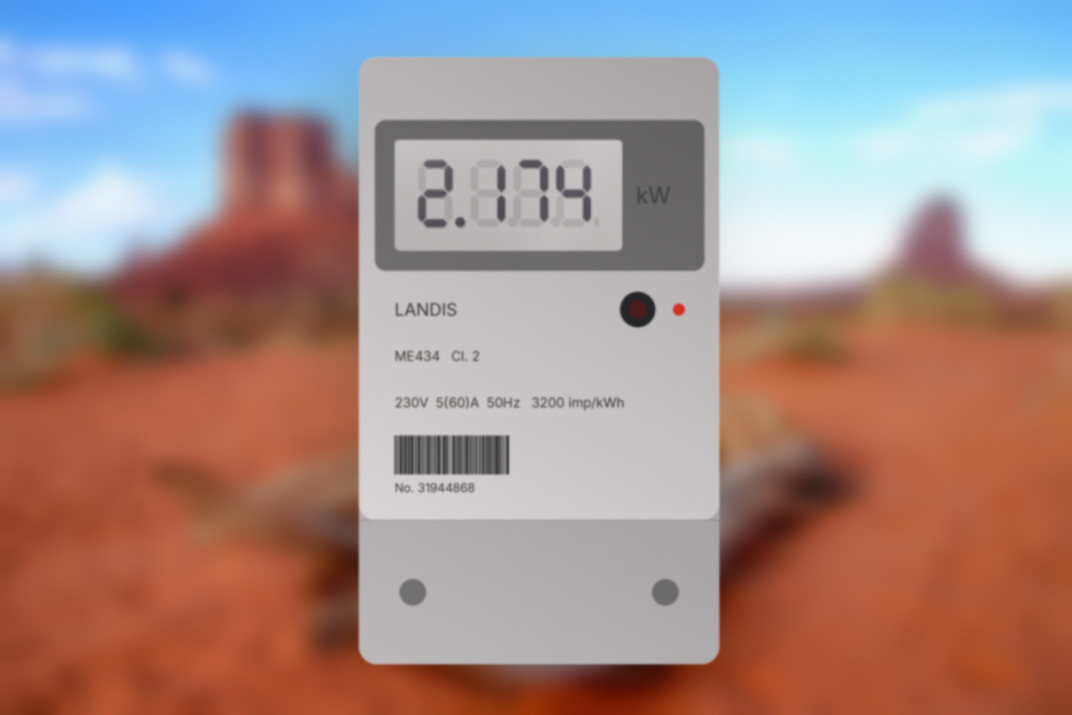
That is value=2.174 unit=kW
